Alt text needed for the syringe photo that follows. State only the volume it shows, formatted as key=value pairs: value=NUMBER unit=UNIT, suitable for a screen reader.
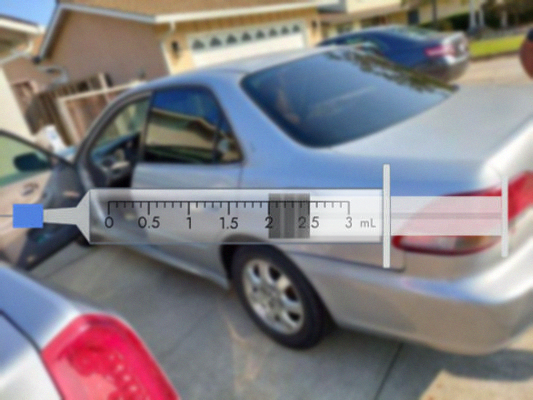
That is value=2 unit=mL
